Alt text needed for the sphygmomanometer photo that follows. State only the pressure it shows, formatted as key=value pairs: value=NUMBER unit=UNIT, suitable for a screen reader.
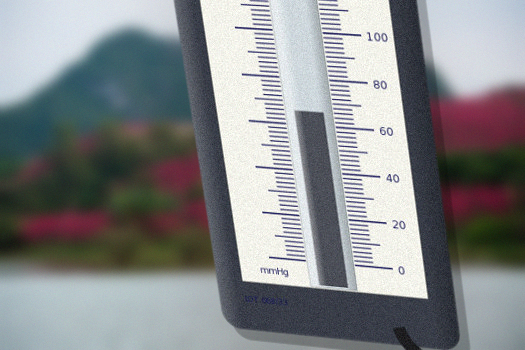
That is value=66 unit=mmHg
